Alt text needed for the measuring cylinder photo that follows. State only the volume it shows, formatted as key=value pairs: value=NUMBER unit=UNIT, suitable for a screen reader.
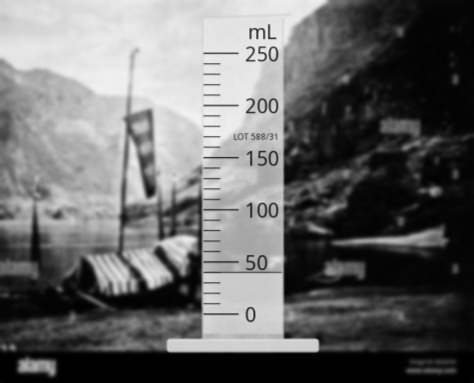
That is value=40 unit=mL
